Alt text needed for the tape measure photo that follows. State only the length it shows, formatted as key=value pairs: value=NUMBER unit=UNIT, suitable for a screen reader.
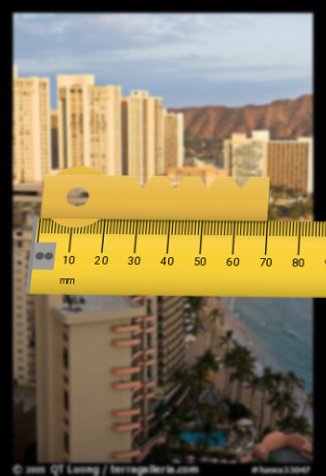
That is value=70 unit=mm
